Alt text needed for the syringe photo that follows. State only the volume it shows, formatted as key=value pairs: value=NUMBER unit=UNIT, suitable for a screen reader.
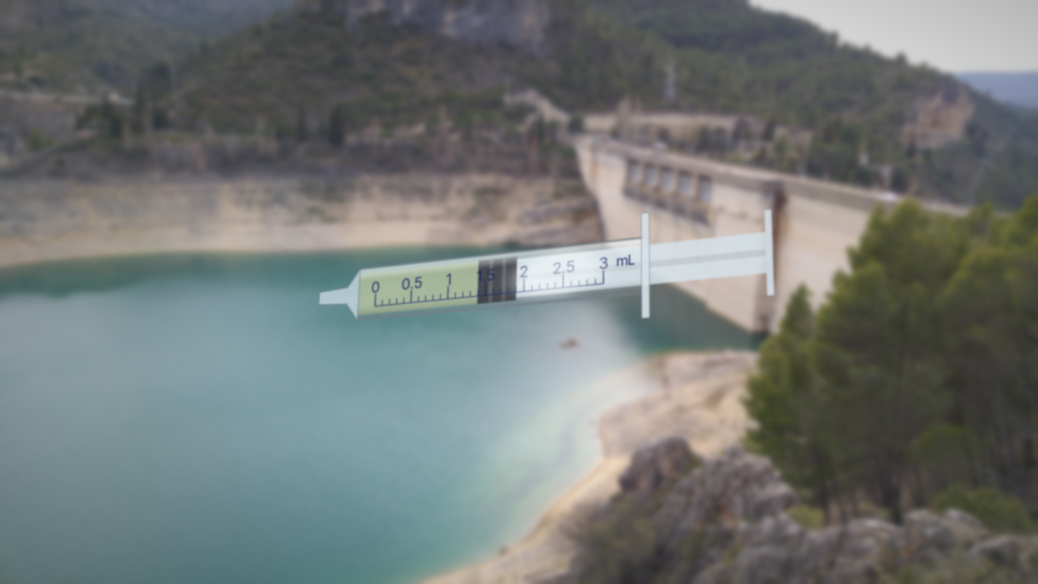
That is value=1.4 unit=mL
